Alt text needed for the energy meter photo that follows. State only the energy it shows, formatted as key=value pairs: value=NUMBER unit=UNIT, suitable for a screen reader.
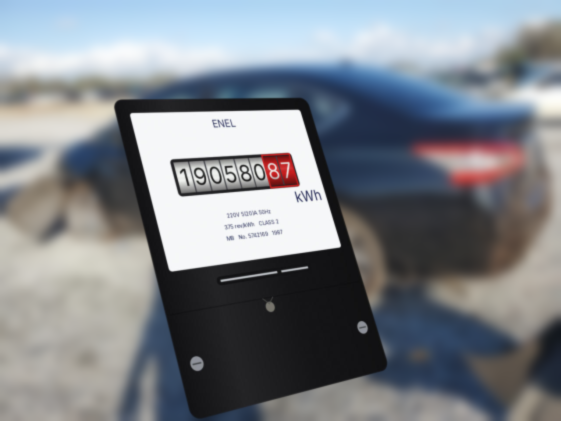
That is value=190580.87 unit=kWh
